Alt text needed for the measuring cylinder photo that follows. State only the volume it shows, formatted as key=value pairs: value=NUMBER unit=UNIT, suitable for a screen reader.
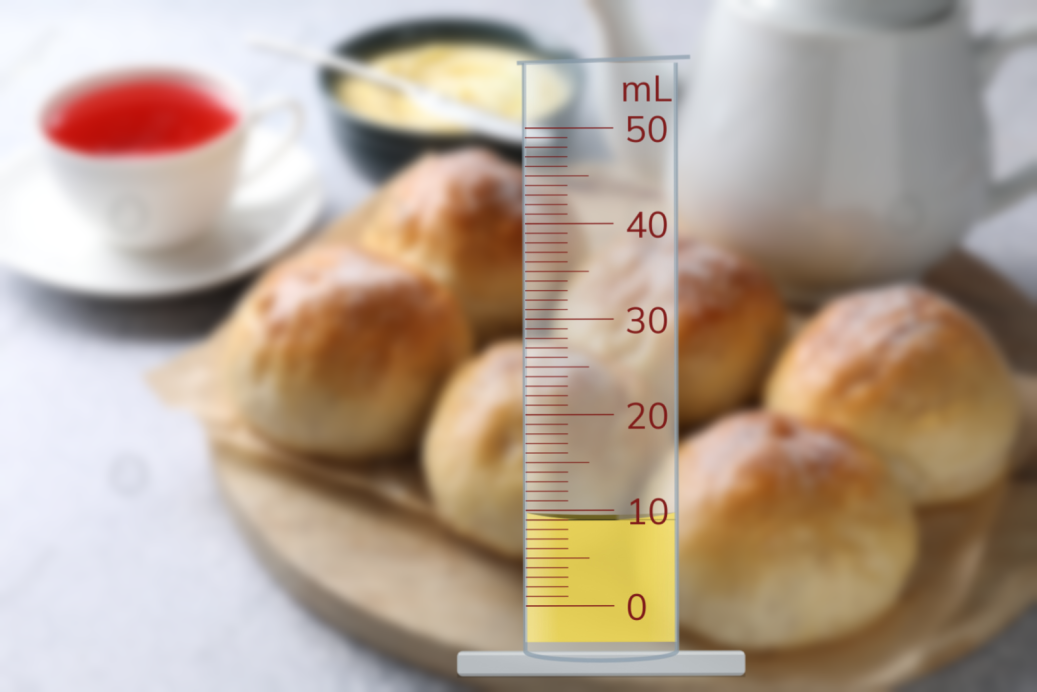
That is value=9 unit=mL
